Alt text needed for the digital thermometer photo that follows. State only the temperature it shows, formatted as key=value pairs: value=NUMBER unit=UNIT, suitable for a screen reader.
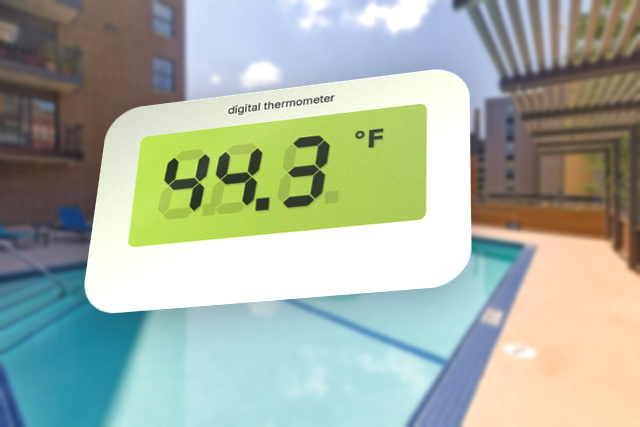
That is value=44.3 unit=°F
